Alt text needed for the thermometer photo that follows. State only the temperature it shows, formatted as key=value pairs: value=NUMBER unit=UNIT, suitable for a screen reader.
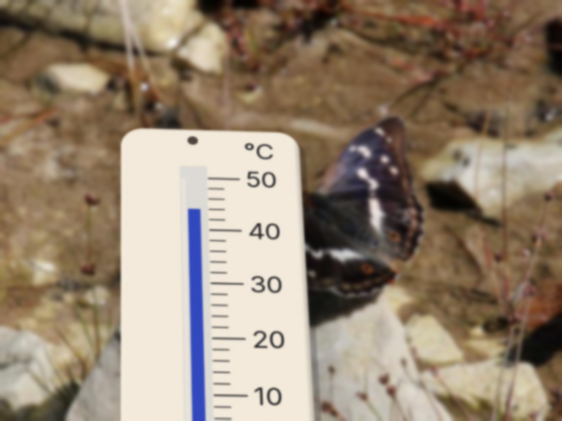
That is value=44 unit=°C
